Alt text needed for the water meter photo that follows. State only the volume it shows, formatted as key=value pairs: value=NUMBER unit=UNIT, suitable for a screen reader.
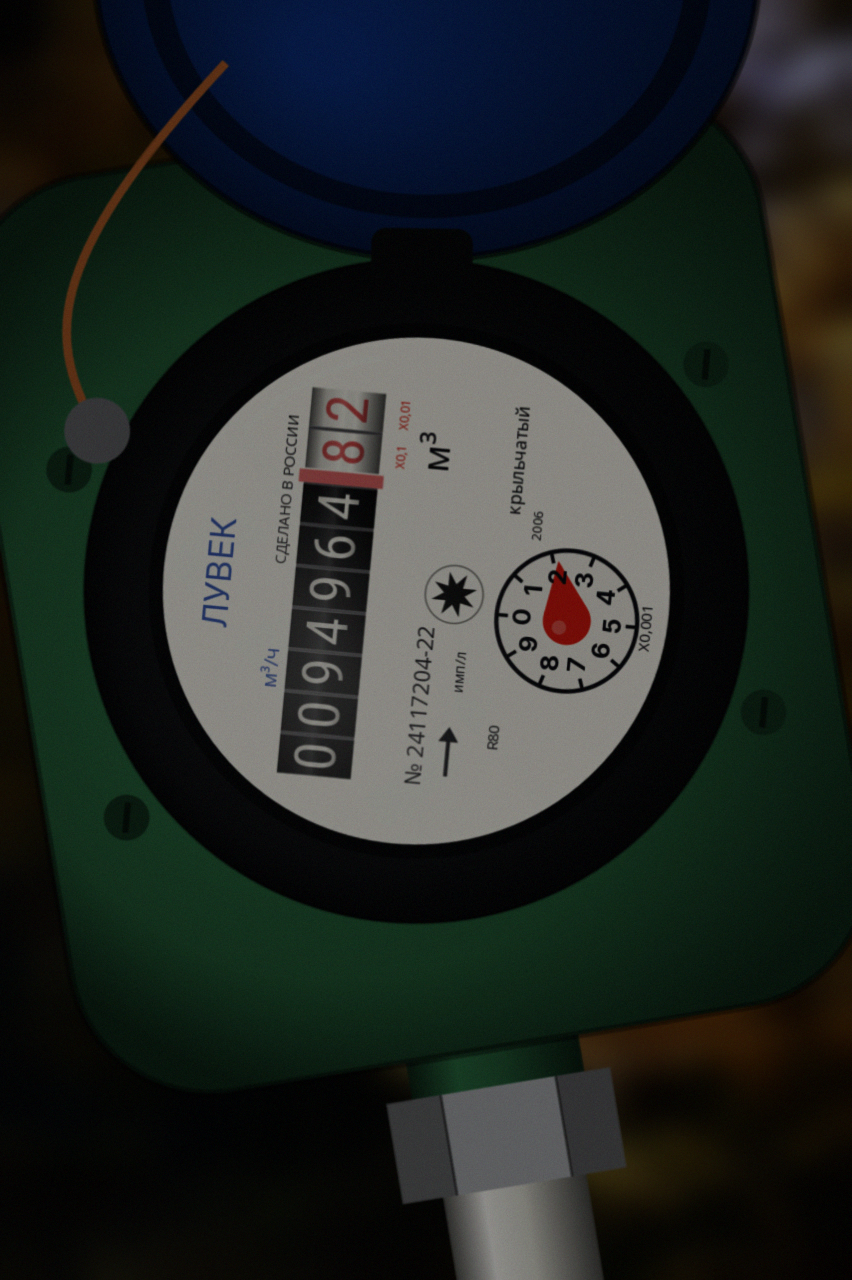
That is value=94964.822 unit=m³
